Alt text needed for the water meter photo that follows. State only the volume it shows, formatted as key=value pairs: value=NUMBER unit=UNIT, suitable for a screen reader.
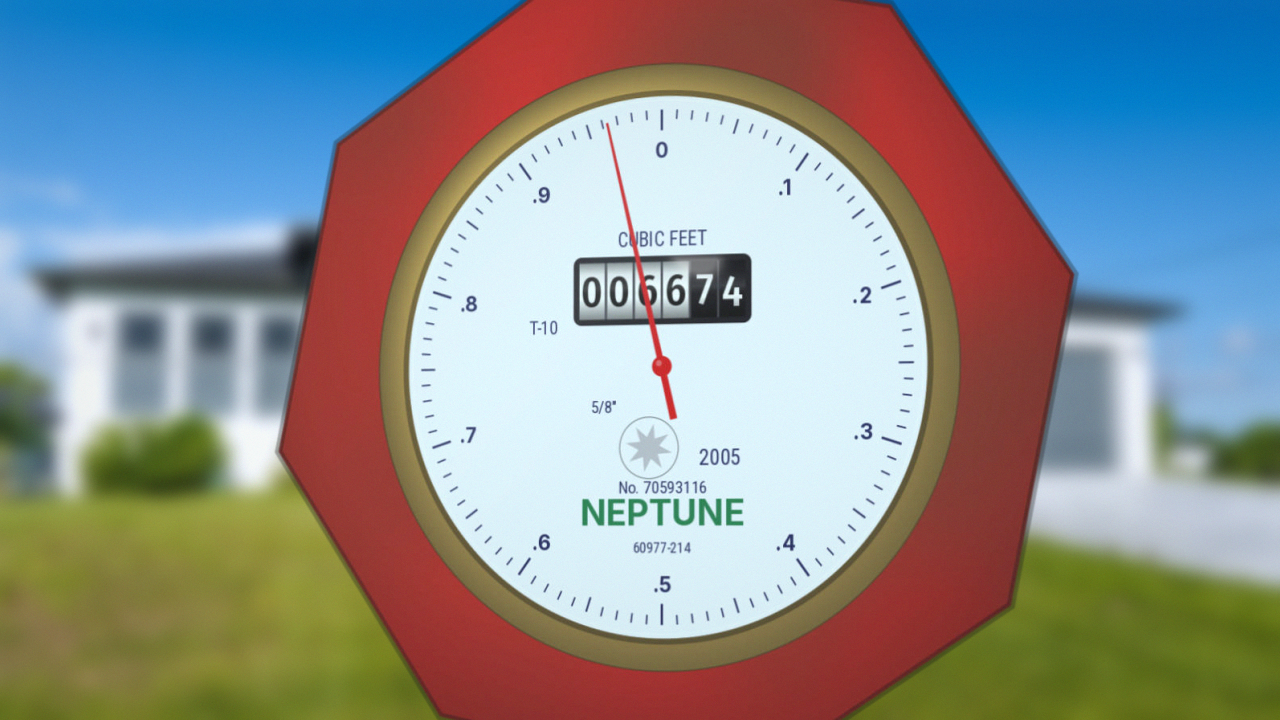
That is value=6673.96 unit=ft³
